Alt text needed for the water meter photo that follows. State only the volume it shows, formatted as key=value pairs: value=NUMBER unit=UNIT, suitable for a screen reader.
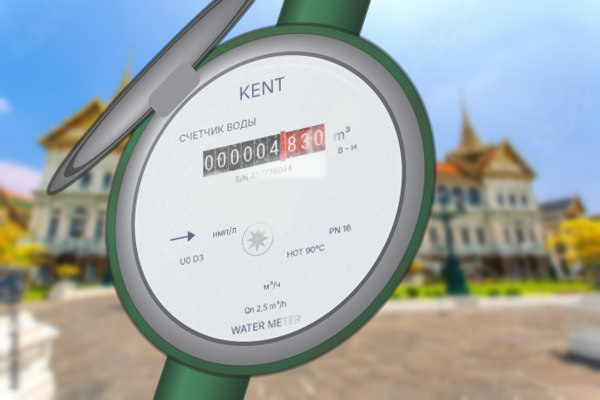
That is value=4.830 unit=m³
